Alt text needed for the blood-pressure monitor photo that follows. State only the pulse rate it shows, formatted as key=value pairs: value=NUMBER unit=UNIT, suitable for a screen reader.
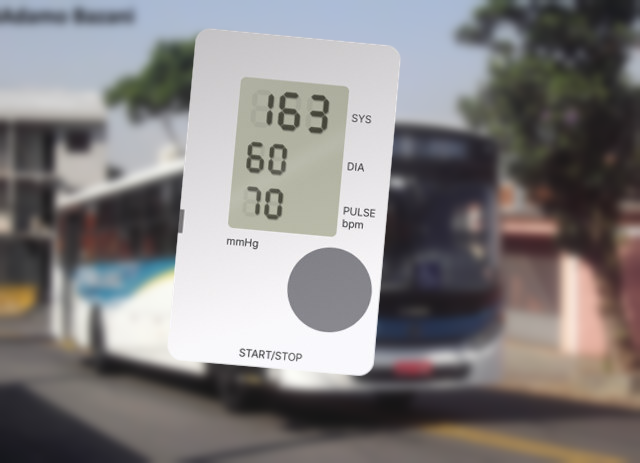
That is value=70 unit=bpm
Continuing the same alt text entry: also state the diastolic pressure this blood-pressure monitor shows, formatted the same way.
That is value=60 unit=mmHg
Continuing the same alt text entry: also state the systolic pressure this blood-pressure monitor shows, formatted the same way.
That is value=163 unit=mmHg
